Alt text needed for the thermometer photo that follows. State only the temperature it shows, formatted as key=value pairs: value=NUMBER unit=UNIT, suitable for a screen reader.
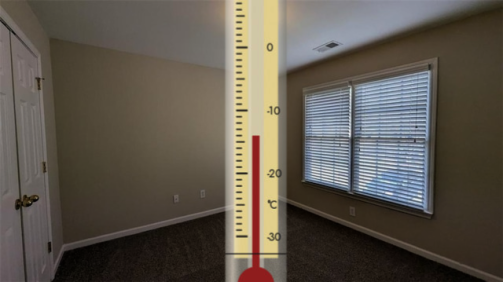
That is value=-14 unit=°C
